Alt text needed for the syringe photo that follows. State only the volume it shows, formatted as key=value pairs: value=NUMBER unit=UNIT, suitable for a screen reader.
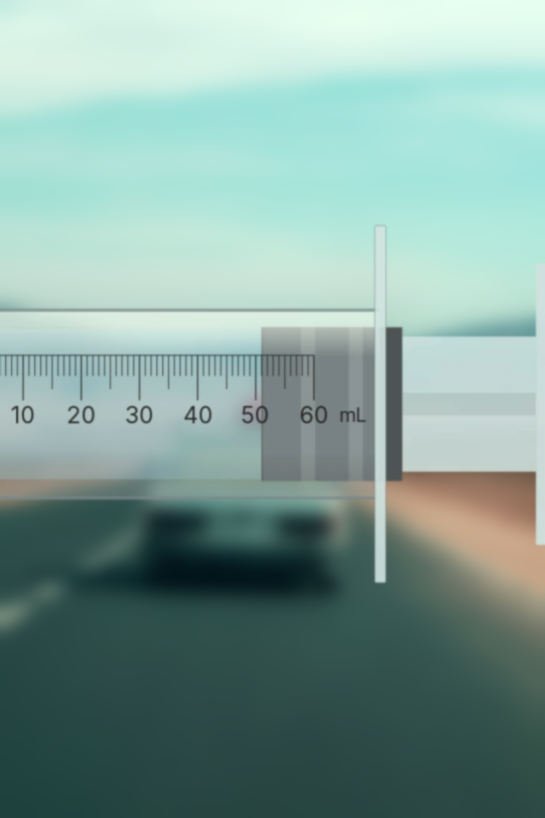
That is value=51 unit=mL
